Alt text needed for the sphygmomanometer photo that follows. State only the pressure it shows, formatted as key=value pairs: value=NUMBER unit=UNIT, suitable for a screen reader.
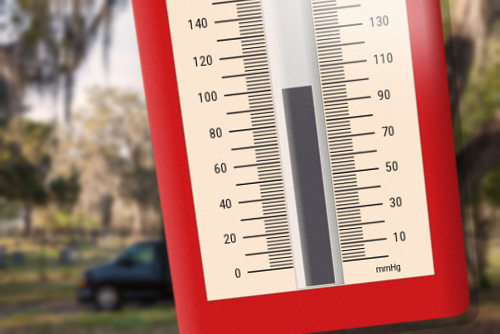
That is value=100 unit=mmHg
